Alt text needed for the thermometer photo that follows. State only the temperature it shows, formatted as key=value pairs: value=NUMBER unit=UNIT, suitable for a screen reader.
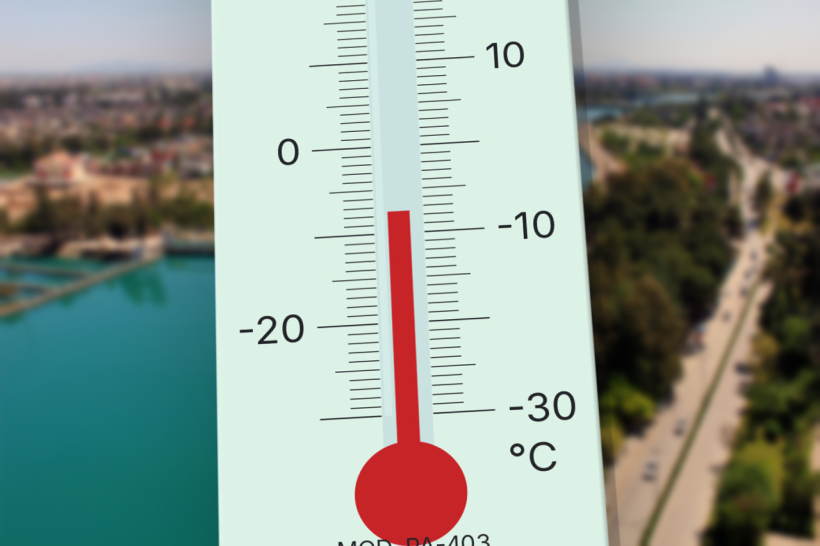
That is value=-7.5 unit=°C
